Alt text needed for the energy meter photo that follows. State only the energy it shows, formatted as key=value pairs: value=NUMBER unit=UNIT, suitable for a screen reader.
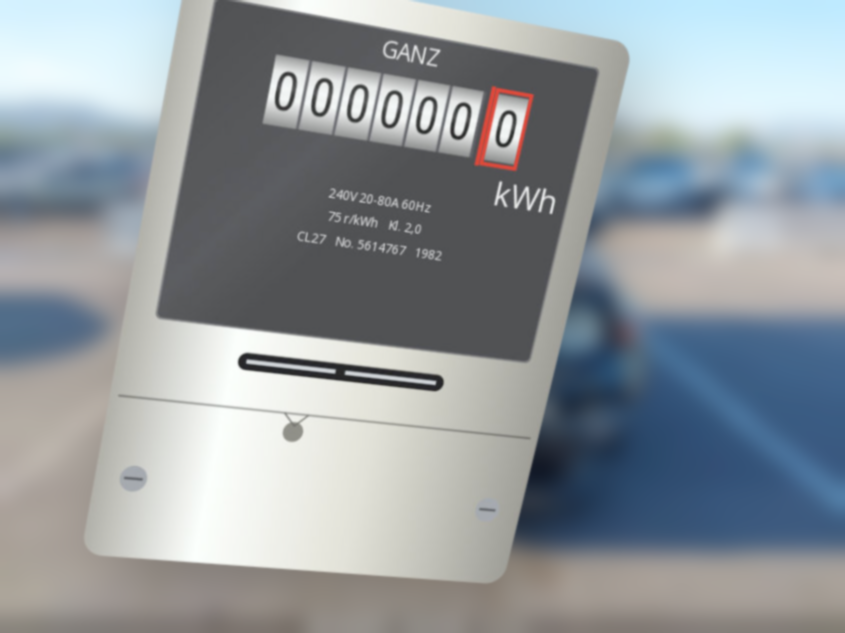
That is value=0.0 unit=kWh
